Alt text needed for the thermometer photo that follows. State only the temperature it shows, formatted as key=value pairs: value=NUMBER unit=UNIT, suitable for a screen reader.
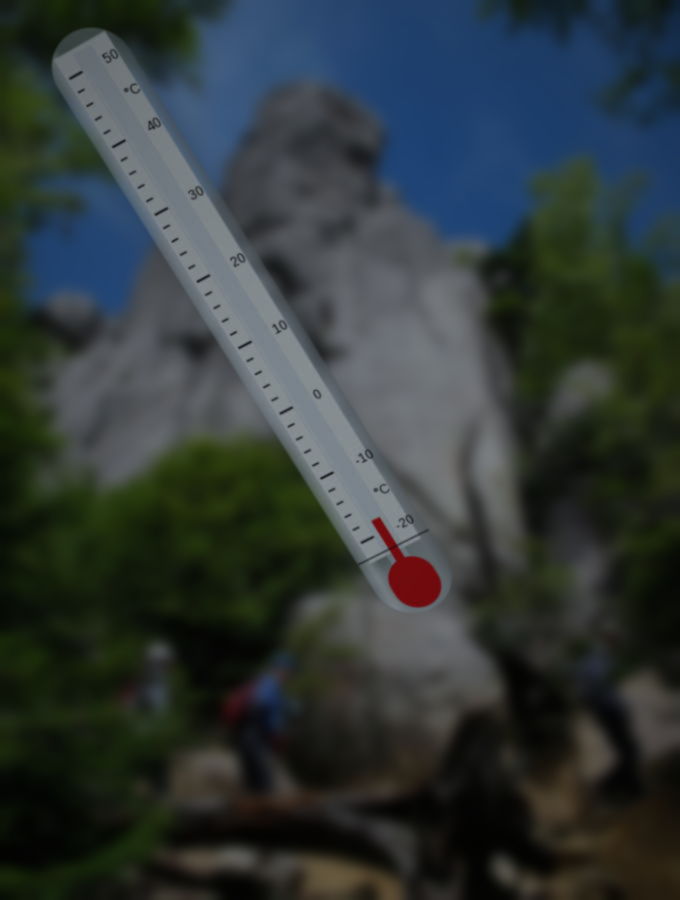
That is value=-18 unit=°C
